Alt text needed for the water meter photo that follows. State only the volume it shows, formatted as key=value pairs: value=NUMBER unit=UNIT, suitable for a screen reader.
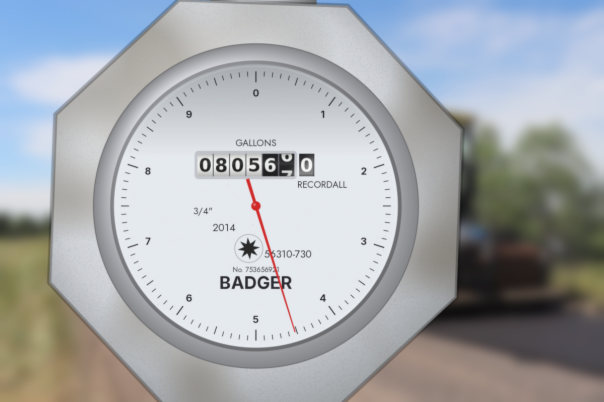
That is value=805664.5 unit=gal
